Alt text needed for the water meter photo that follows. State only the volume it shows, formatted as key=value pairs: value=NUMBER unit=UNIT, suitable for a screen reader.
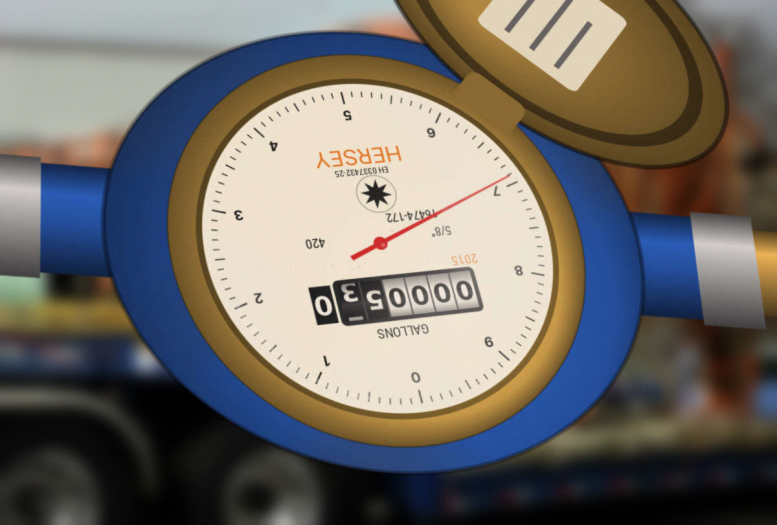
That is value=526.9 unit=gal
